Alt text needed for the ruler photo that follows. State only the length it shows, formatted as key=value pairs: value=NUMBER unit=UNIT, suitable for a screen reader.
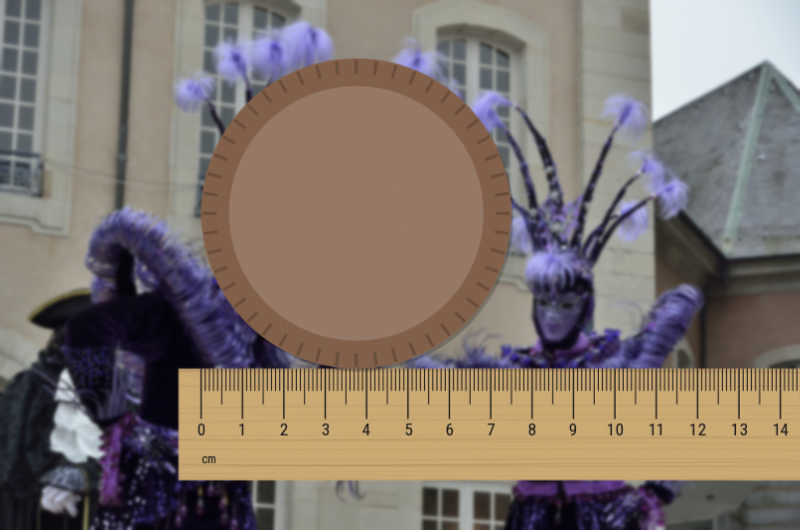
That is value=7.5 unit=cm
